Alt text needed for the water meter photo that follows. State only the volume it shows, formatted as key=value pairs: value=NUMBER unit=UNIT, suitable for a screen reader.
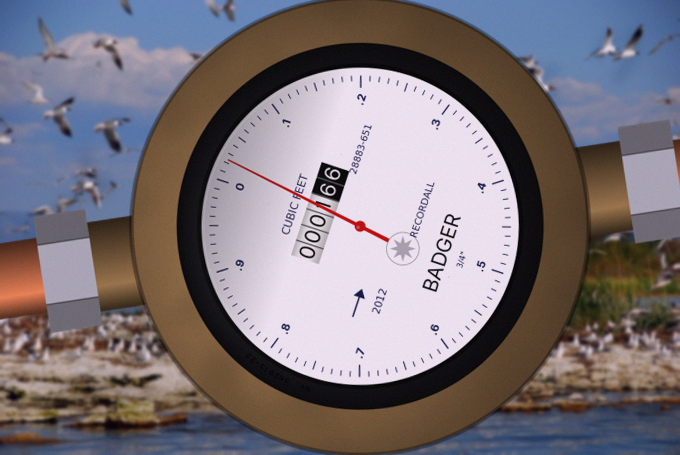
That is value=166.02 unit=ft³
